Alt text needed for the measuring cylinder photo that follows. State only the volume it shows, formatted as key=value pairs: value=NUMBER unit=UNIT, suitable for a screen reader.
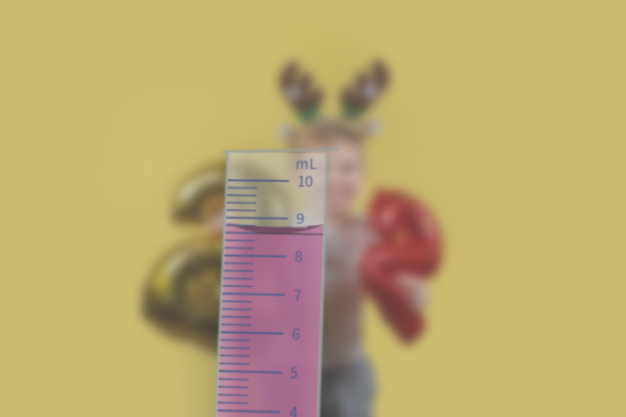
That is value=8.6 unit=mL
